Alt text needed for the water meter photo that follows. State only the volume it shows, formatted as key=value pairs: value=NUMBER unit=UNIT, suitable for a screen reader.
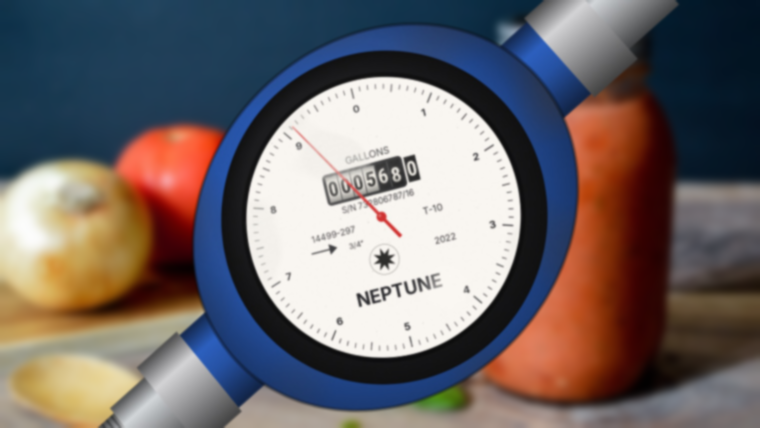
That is value=5679.1 unit=gal
